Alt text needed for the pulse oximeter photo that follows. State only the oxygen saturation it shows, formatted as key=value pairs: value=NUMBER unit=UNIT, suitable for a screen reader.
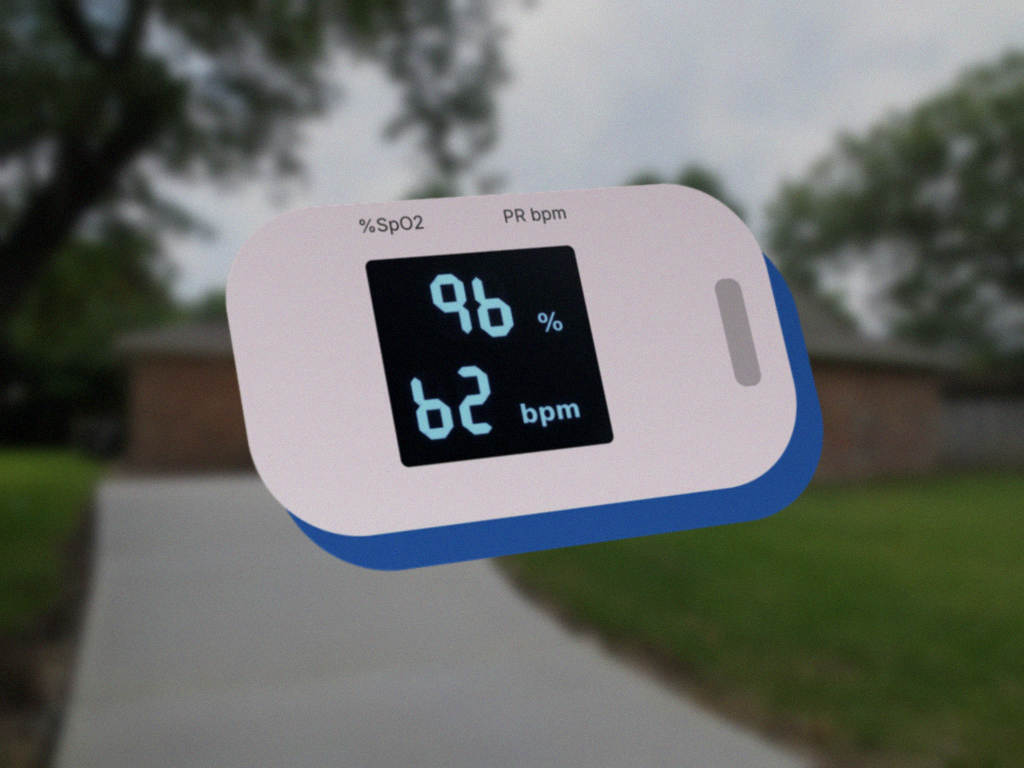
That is value=96 unit=%
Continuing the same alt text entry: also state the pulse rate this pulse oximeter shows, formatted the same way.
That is value=62 unit=bpm
